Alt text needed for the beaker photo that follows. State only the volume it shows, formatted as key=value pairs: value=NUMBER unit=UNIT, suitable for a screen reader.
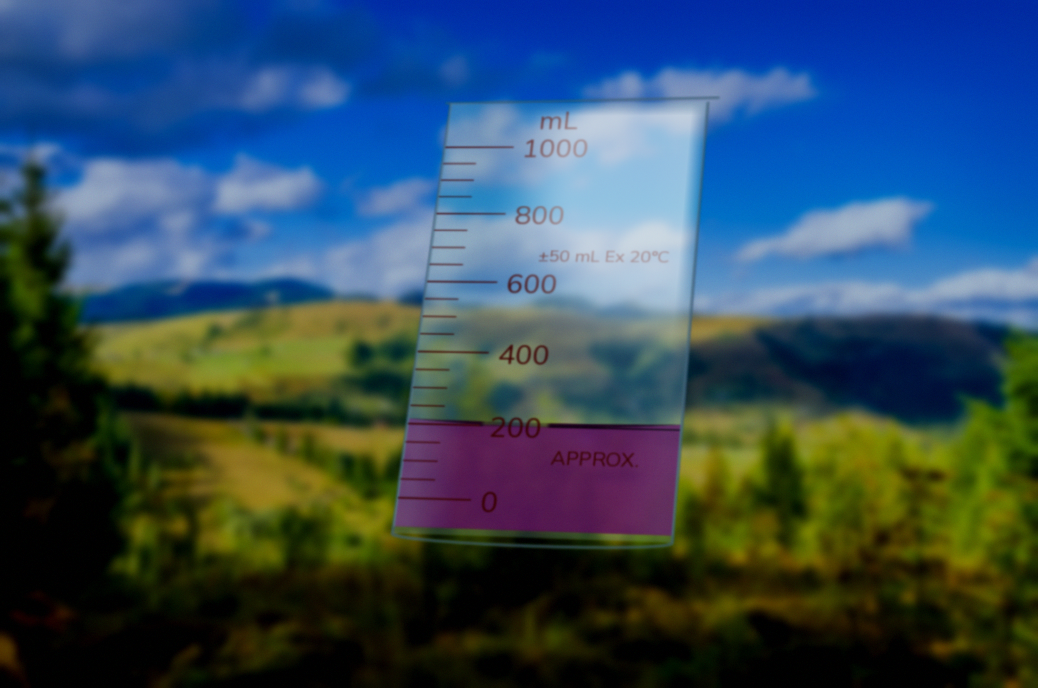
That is value=200 unit=mL
